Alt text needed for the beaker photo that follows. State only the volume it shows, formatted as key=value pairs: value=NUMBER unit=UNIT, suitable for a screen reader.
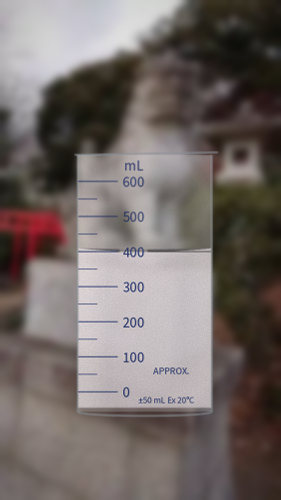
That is value=400 unit=mL
